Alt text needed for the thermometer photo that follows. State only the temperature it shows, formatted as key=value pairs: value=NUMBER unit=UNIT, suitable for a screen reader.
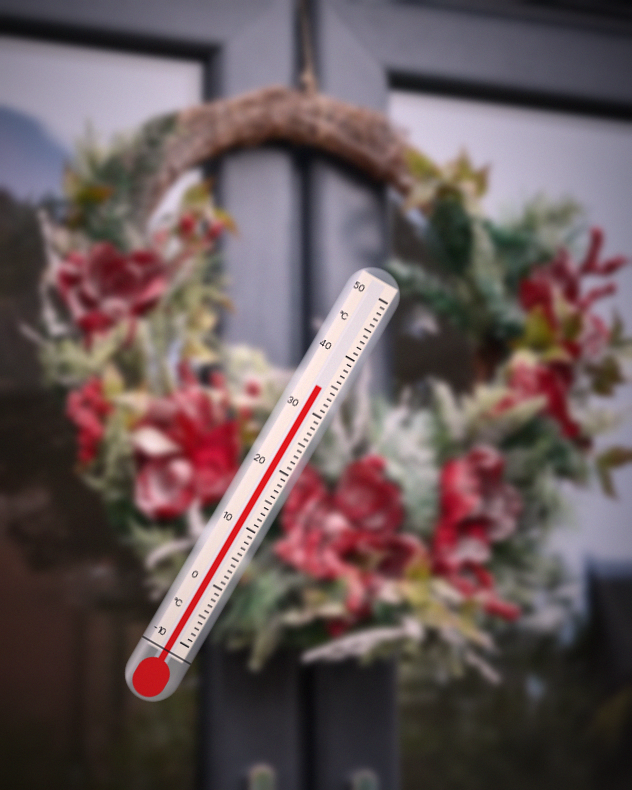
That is value=34 unit=°C
